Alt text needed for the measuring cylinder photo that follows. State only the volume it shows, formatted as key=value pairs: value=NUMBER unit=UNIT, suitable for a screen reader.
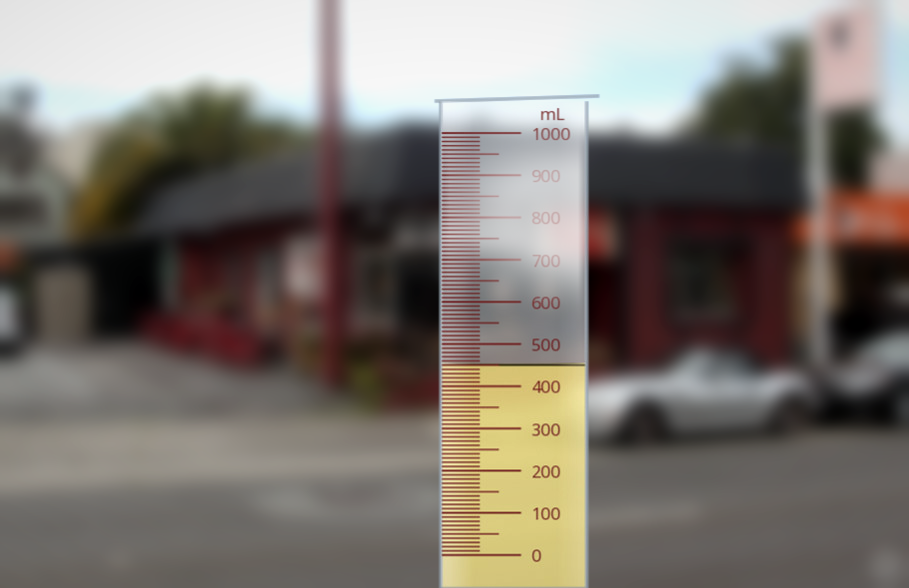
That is value=450 unit=mL
